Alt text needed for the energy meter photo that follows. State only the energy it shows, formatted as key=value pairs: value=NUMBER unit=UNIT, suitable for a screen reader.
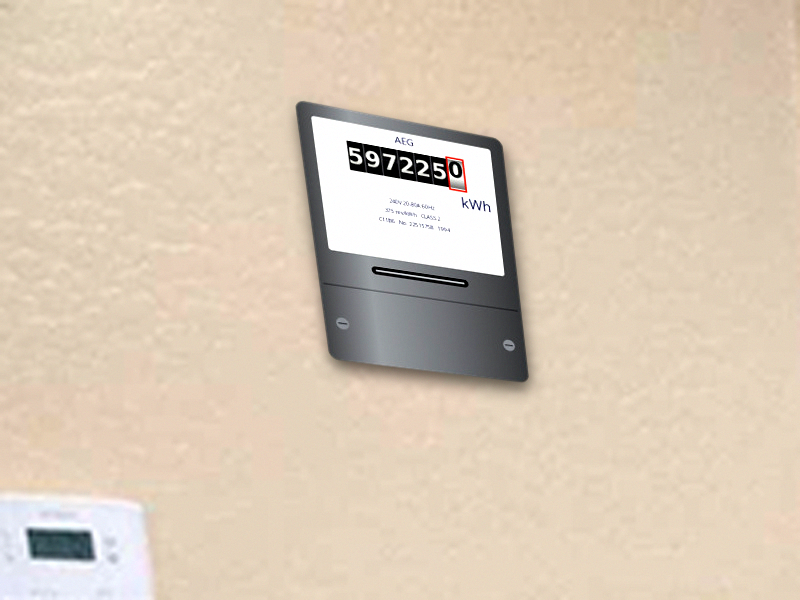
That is value=597225.0 unit=kWh
